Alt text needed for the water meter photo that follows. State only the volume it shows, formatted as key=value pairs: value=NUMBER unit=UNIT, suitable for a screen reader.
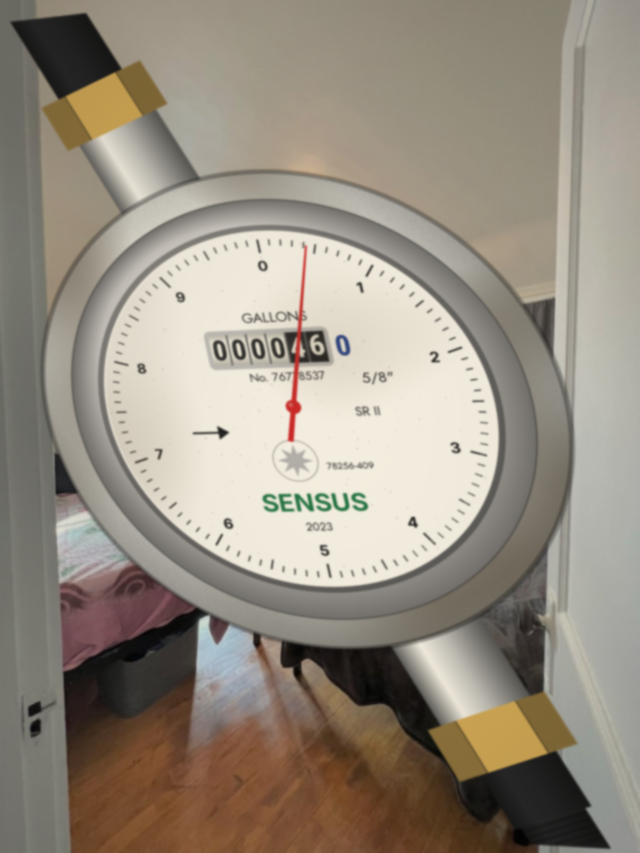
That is value=460.4 unit=gal
